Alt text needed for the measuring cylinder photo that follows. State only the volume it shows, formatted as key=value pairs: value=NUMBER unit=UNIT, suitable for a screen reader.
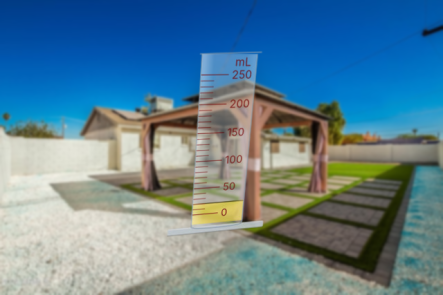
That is value=20 unit=mL
